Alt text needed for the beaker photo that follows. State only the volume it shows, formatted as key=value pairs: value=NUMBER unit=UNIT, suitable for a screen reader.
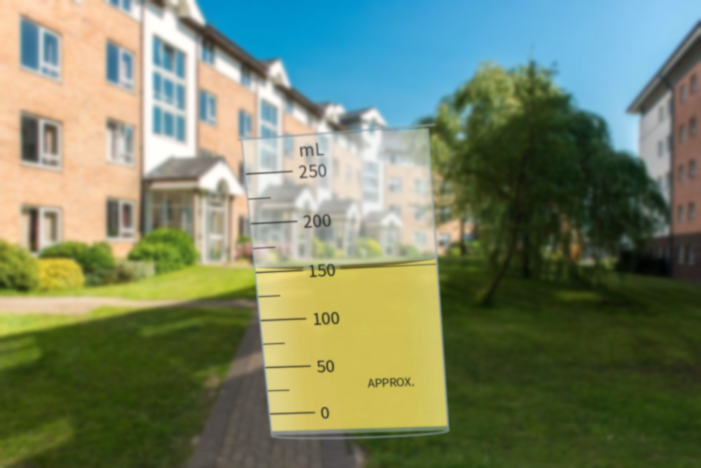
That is value=150 unit=mL
